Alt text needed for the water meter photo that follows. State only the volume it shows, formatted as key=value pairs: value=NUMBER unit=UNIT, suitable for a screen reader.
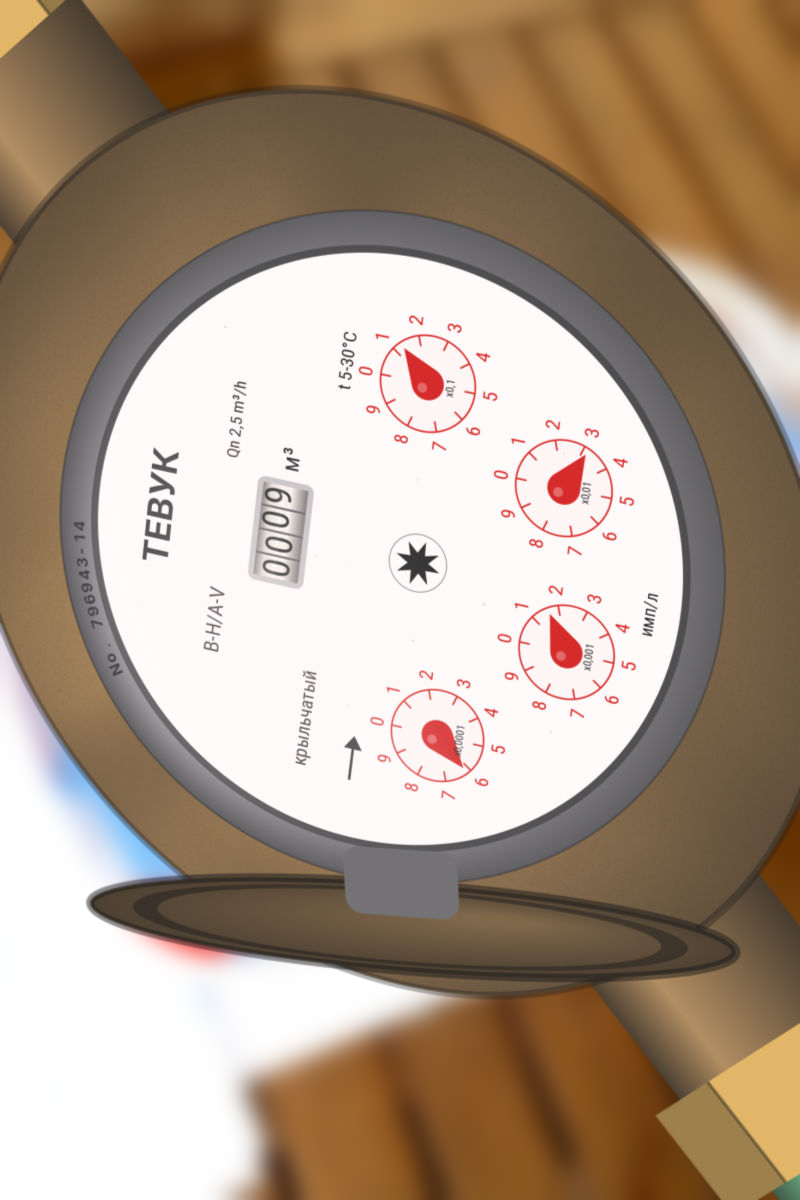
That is value=9.1316 unit=m³
